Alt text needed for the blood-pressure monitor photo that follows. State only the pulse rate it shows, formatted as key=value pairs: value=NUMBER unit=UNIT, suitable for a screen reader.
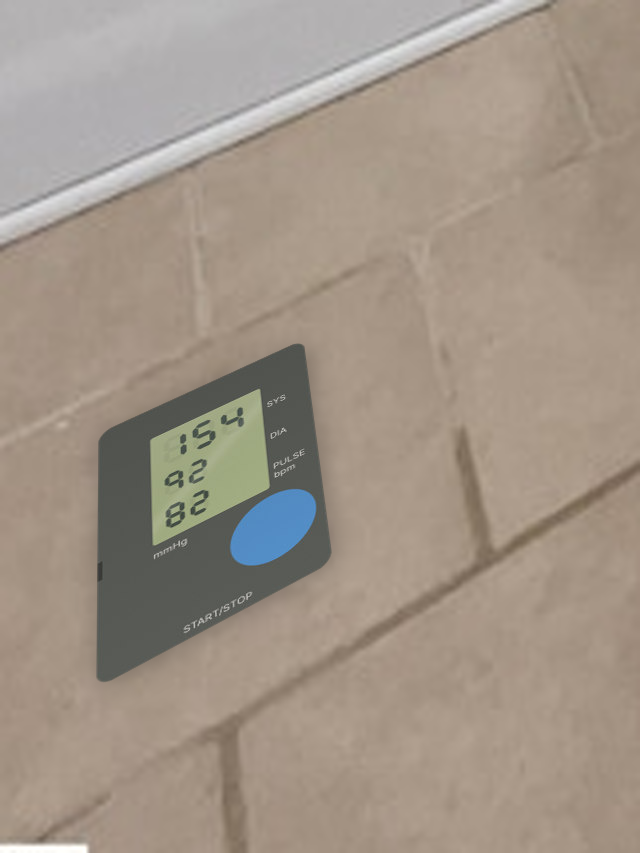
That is value=82 unit=bpm
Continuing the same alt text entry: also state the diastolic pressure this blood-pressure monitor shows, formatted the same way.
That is value=92 unit=mmHg
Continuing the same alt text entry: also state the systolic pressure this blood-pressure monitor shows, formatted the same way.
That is value=154 unit=mmHg
